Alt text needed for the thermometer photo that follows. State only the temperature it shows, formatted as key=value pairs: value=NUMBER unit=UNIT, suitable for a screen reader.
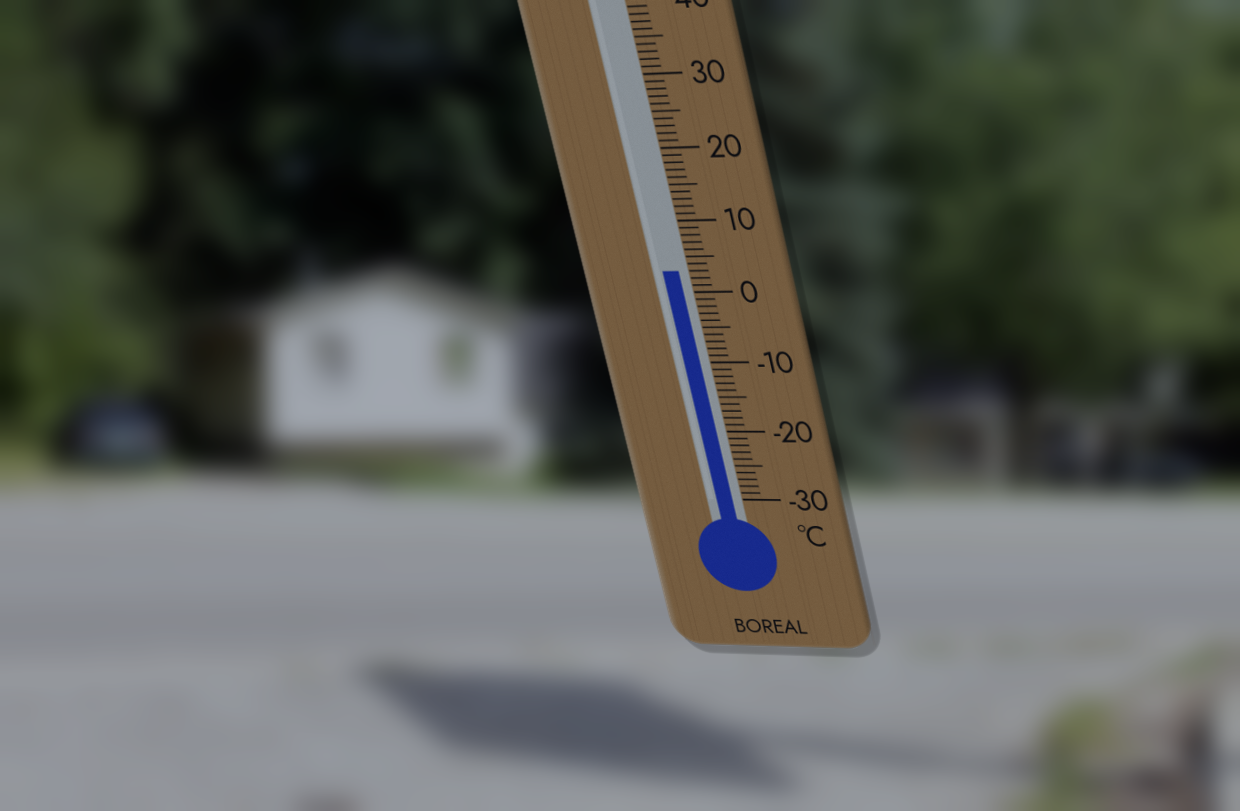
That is value=3 unit=°C
